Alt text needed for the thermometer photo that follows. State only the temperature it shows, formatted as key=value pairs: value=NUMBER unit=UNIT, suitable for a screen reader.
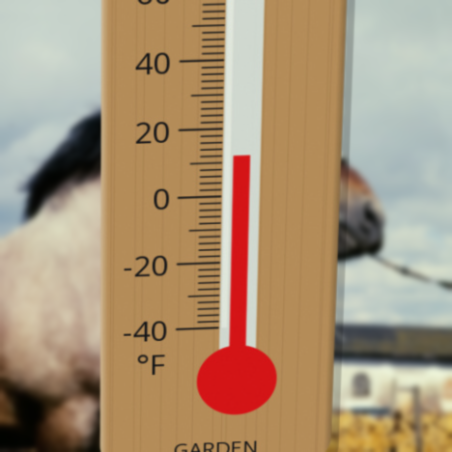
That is value=12 unit=°F
